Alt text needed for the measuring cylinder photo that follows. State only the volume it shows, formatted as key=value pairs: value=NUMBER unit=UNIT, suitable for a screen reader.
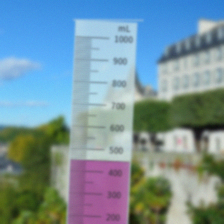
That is value=450 unit=mL
